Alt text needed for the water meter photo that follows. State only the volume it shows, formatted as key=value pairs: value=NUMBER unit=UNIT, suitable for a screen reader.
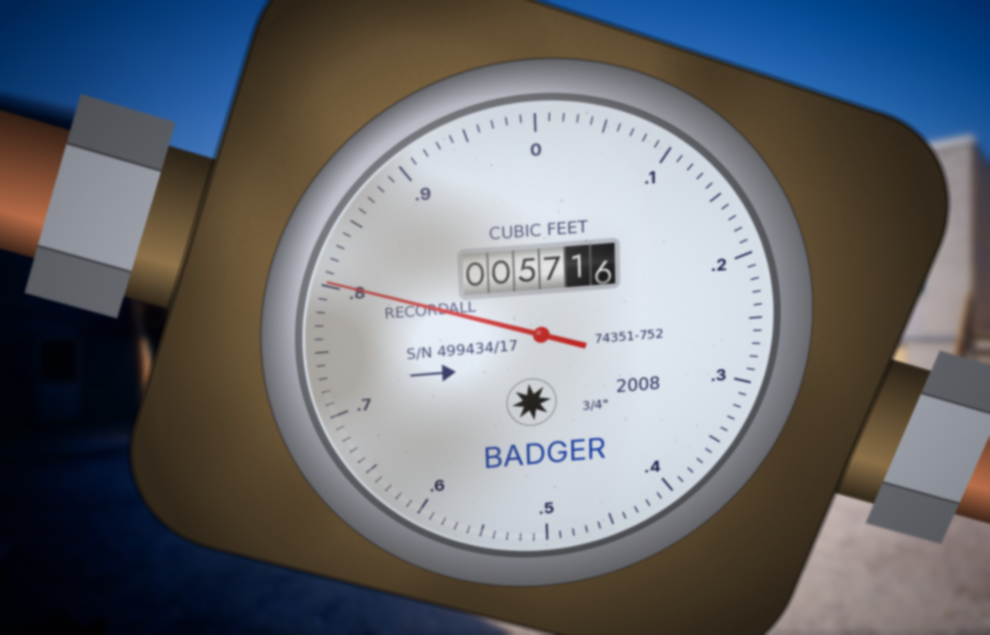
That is value=5715.80 unit=ft³
